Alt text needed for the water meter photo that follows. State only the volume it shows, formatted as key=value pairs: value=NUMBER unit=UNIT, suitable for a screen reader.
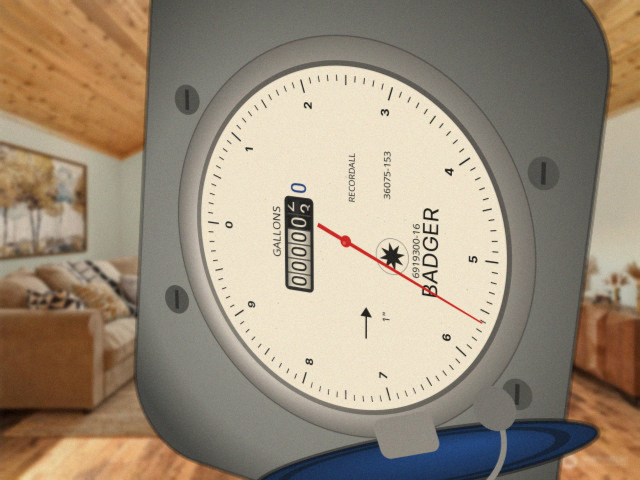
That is value=25.6 unit=gal
